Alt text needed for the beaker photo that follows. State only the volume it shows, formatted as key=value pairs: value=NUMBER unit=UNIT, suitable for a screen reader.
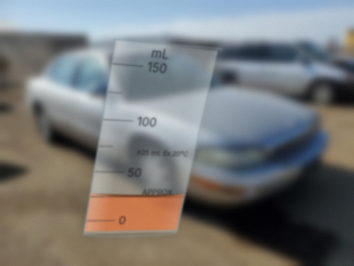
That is value=25 unit=mL
